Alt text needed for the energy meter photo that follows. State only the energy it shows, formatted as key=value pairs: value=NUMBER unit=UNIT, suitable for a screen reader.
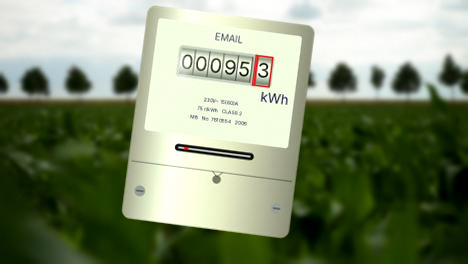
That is value=95.3 unit=kWh
